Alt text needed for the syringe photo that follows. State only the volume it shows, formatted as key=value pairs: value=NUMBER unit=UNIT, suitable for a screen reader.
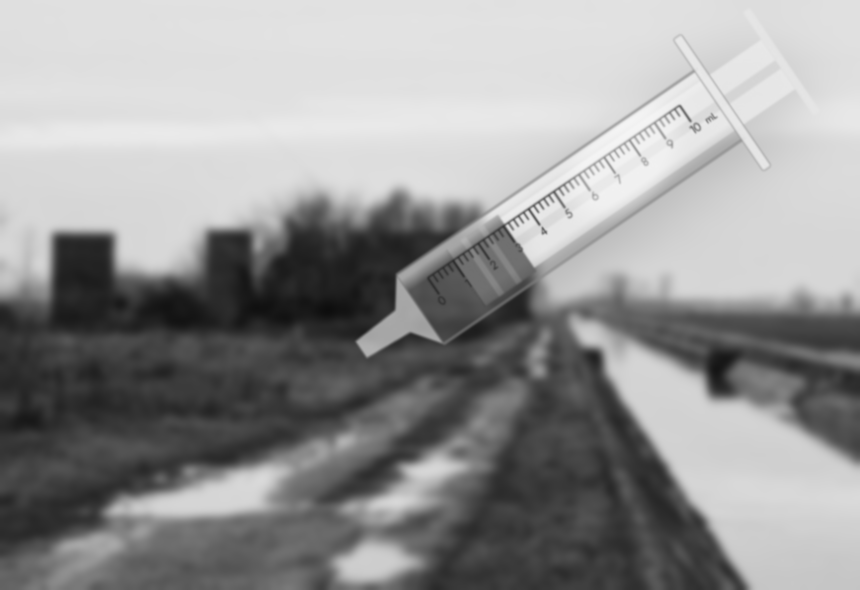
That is value=1 unit=mL
